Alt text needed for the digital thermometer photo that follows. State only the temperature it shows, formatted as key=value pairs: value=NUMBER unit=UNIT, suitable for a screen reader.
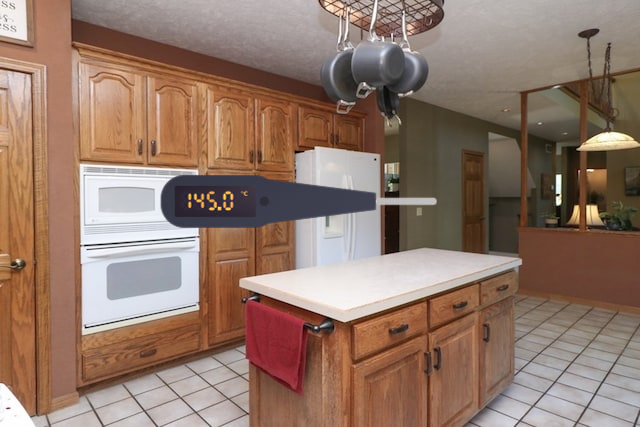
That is value=145.0 unit=°C
